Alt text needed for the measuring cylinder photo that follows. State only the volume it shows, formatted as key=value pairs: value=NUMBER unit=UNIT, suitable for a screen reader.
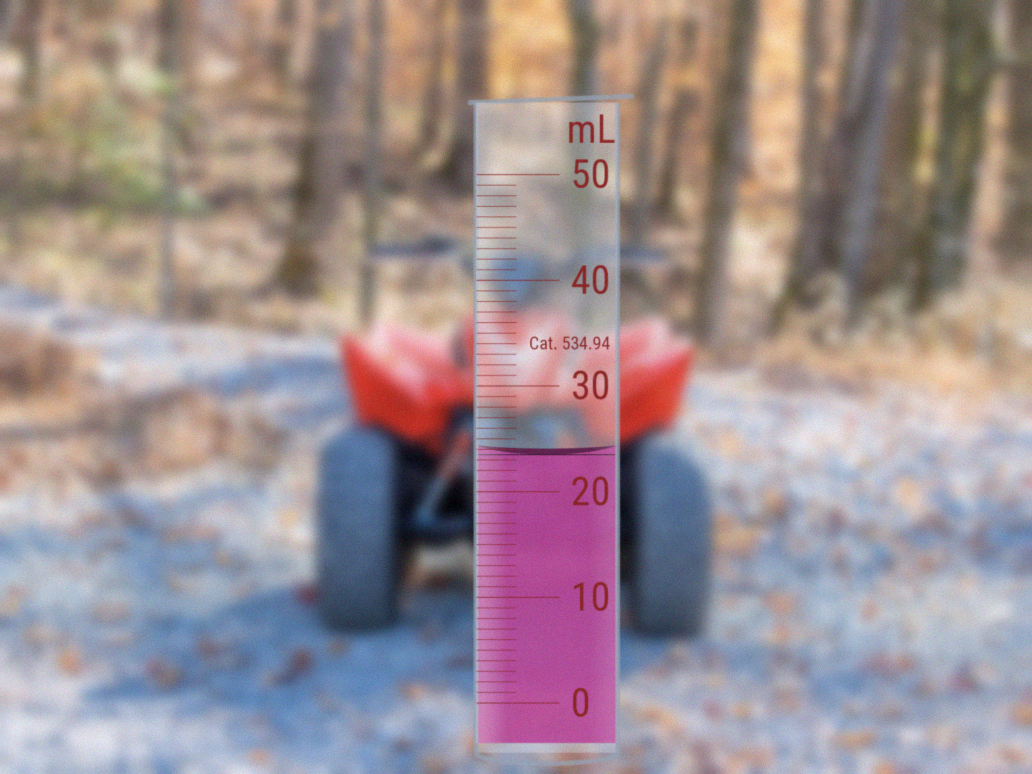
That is value=23.5 unit=mL
